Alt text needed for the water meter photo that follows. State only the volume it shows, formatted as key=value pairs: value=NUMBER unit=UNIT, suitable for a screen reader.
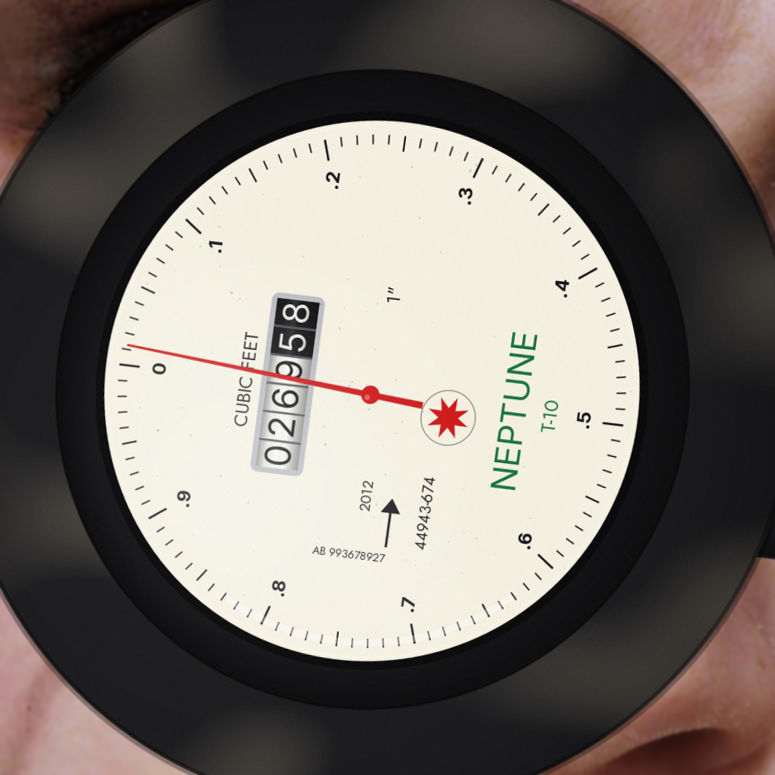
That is value=26958.01 unit=ft³
